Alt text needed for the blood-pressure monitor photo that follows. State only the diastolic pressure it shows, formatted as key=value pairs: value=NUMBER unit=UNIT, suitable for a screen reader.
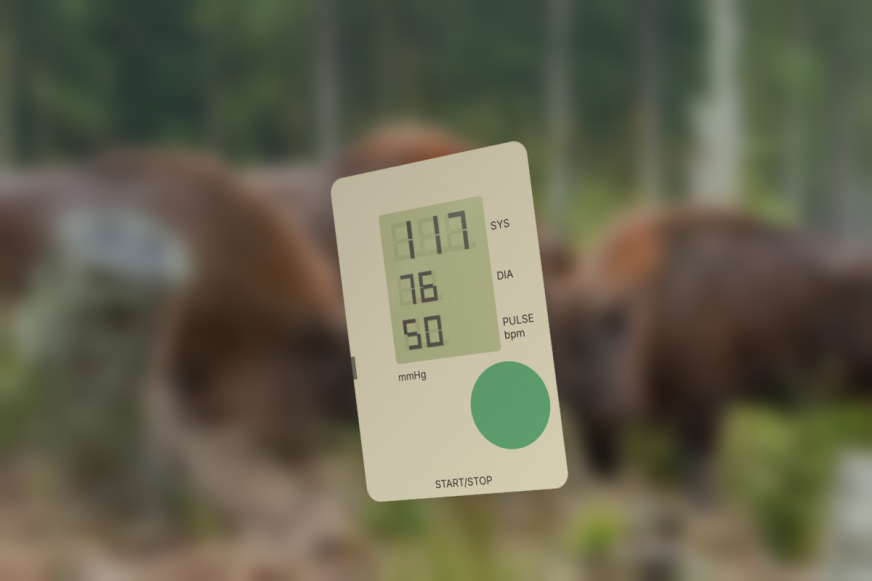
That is value=76 unit=mmHg
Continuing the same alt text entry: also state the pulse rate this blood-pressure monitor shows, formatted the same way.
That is value=50 unit=bpm
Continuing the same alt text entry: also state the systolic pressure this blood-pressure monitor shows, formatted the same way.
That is value=117 unit=mmHg
